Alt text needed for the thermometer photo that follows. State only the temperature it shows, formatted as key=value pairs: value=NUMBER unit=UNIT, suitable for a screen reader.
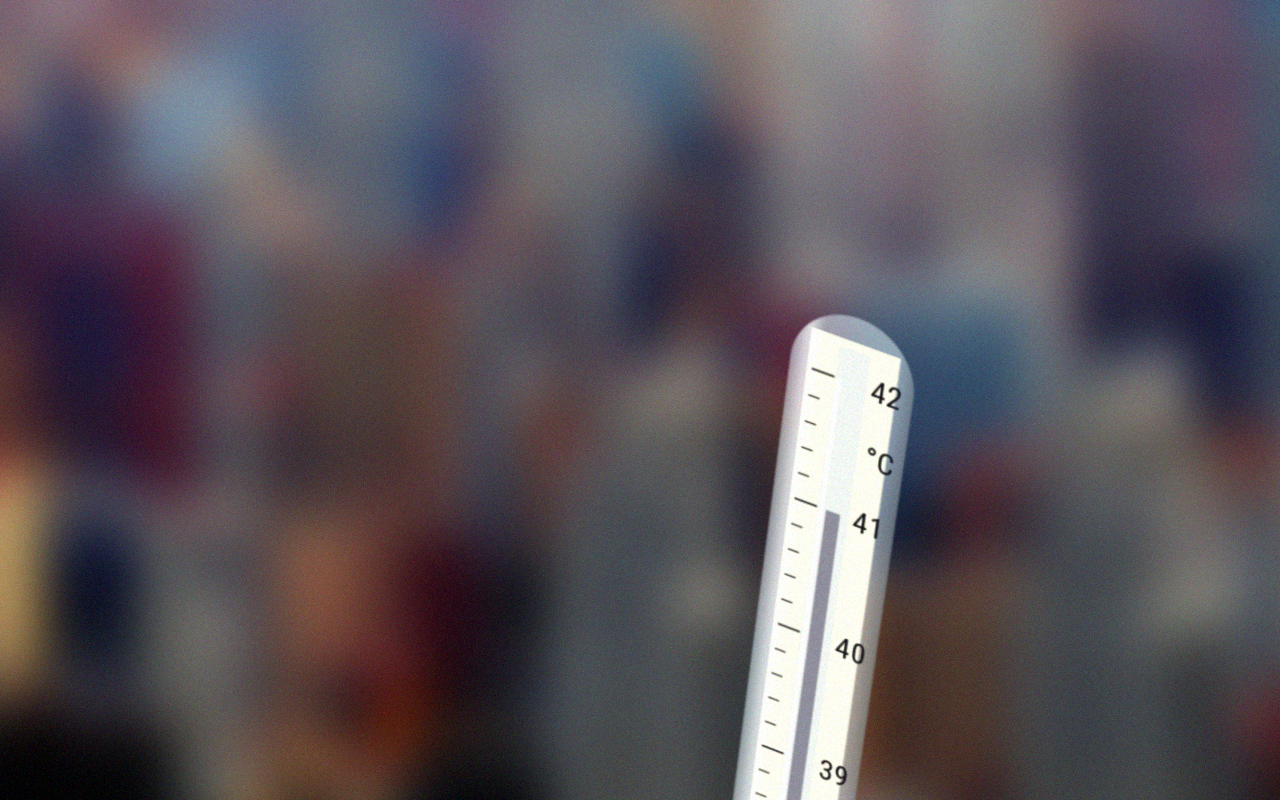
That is value=41 unit=°C
